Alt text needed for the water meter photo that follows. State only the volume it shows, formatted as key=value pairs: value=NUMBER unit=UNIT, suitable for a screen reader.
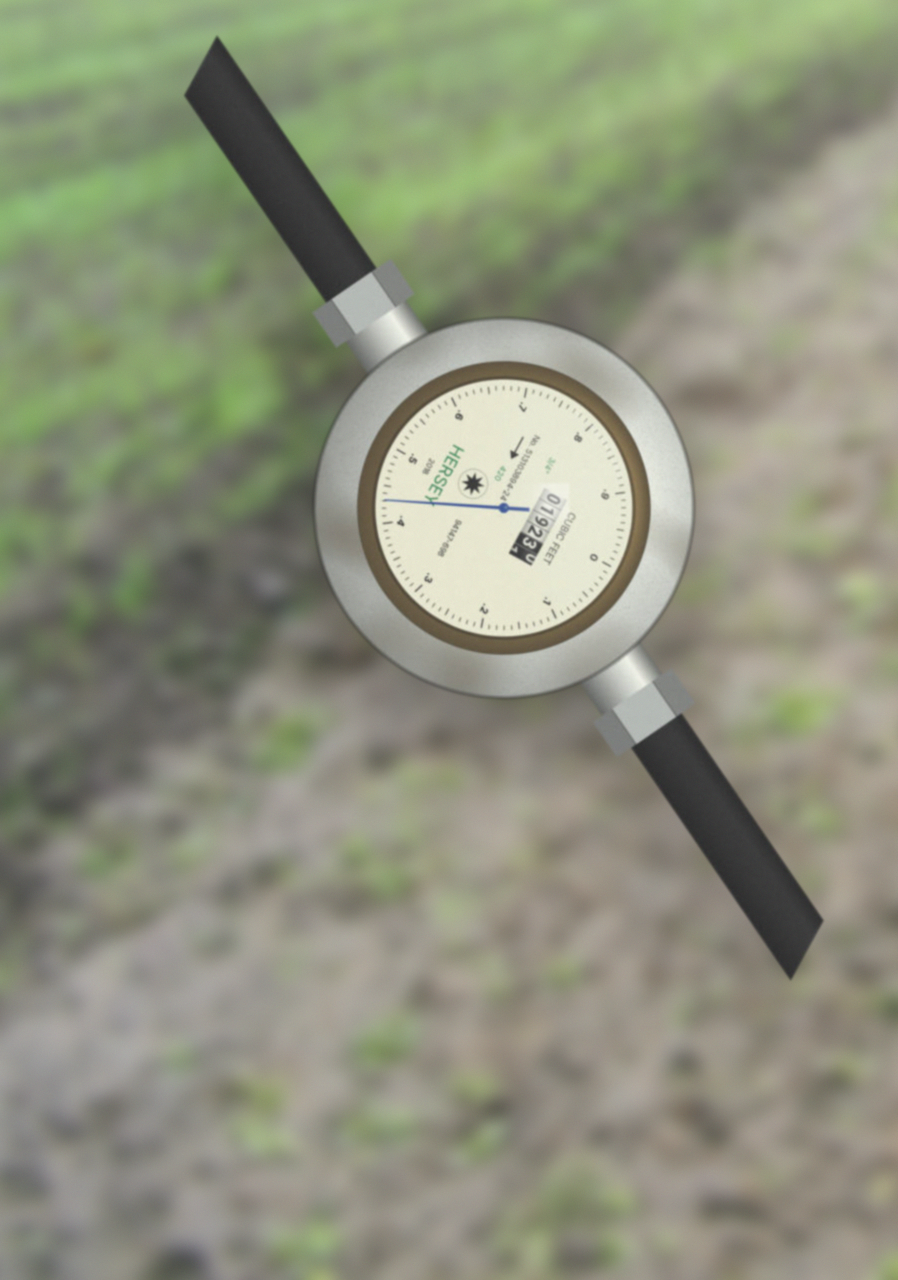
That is value=19230.43 unit=ft³
